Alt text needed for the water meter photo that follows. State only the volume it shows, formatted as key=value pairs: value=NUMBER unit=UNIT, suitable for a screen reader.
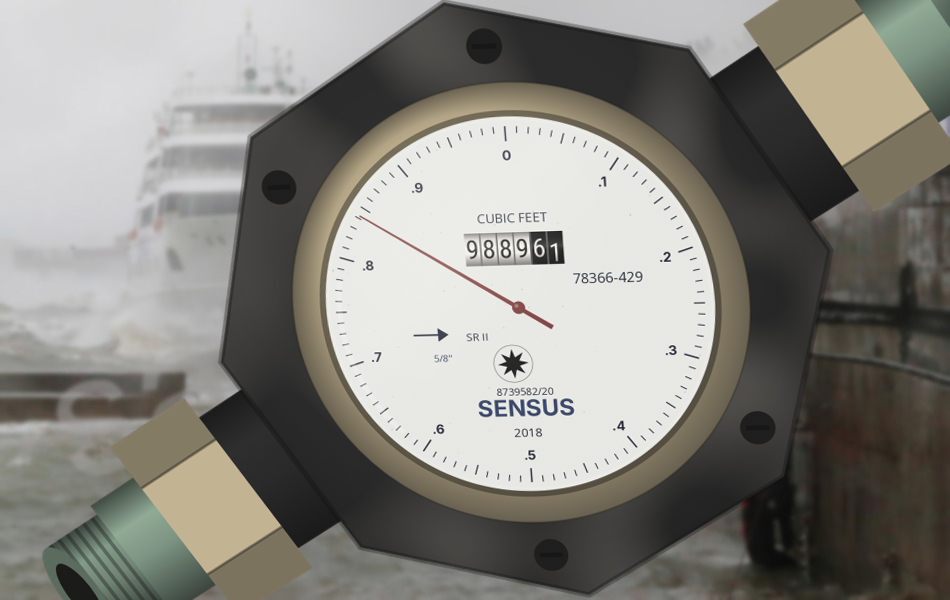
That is value=988960.84 unit=ft³
